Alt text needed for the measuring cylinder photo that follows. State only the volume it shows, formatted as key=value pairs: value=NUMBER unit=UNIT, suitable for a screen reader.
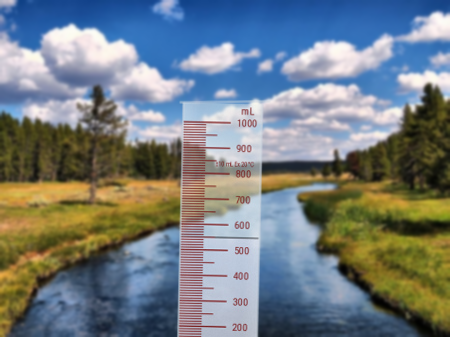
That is value=550 unit=mL
